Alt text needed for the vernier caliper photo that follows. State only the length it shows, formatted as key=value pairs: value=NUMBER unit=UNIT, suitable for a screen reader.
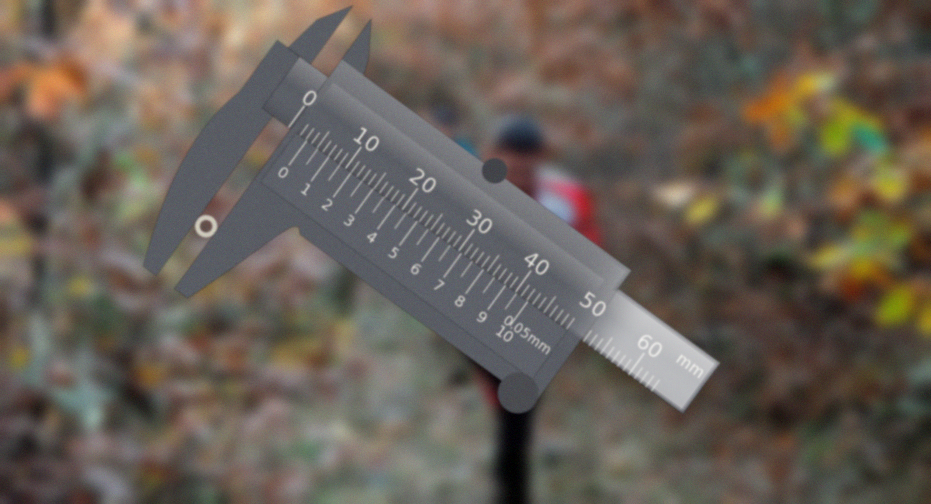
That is value=3.2 unit=mm
